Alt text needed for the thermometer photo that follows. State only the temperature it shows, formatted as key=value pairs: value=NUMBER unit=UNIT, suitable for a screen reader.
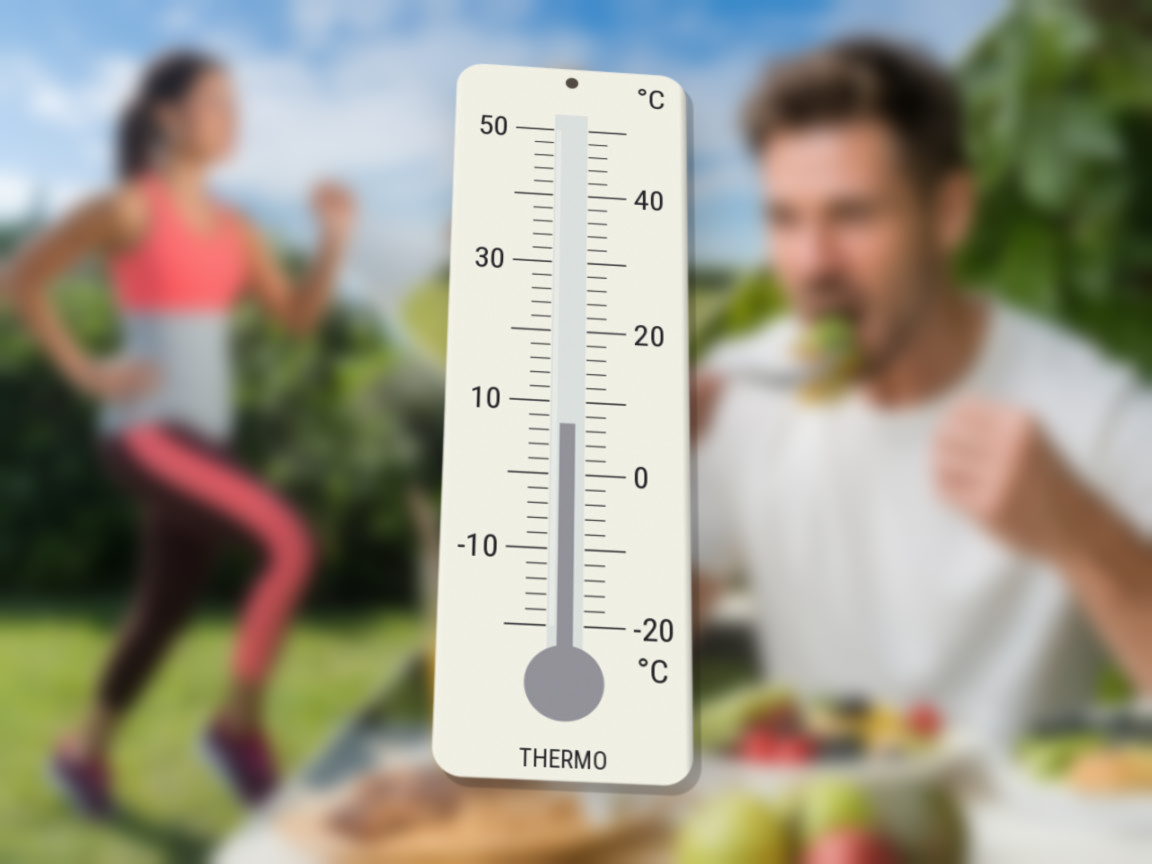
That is value=7 unit=°C
